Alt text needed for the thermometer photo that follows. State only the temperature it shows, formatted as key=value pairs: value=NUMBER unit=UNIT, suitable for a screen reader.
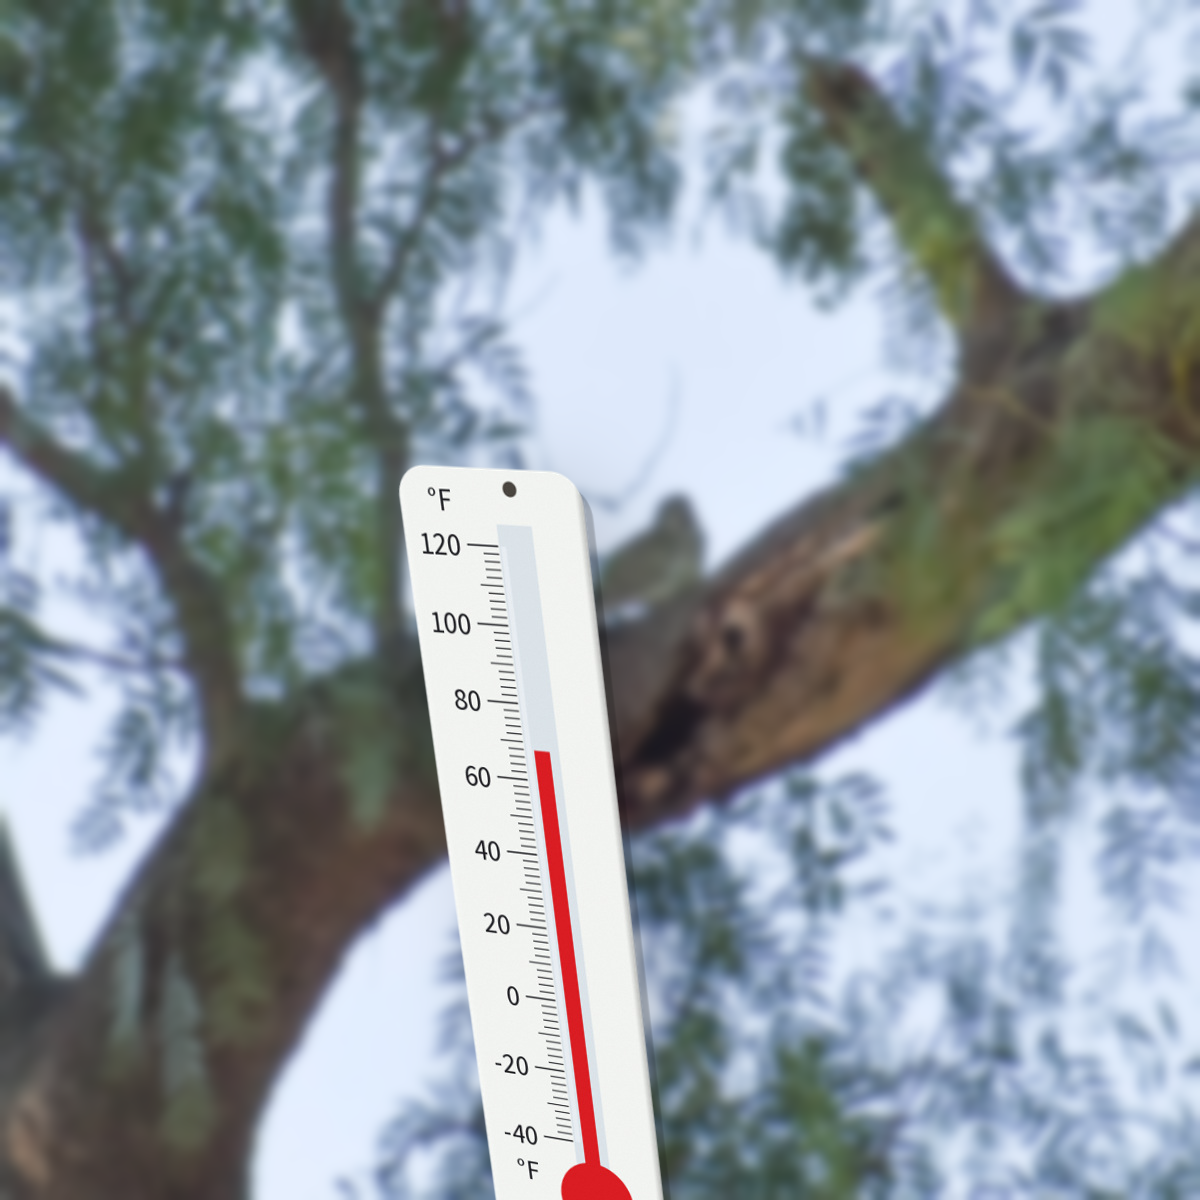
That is value=68 unit=°F
